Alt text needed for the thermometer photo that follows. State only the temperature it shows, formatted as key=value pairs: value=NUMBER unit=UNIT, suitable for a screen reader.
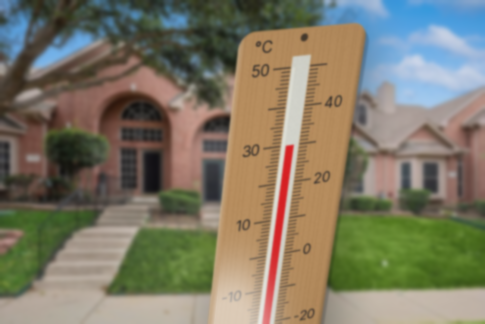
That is value=30 unit=°C
